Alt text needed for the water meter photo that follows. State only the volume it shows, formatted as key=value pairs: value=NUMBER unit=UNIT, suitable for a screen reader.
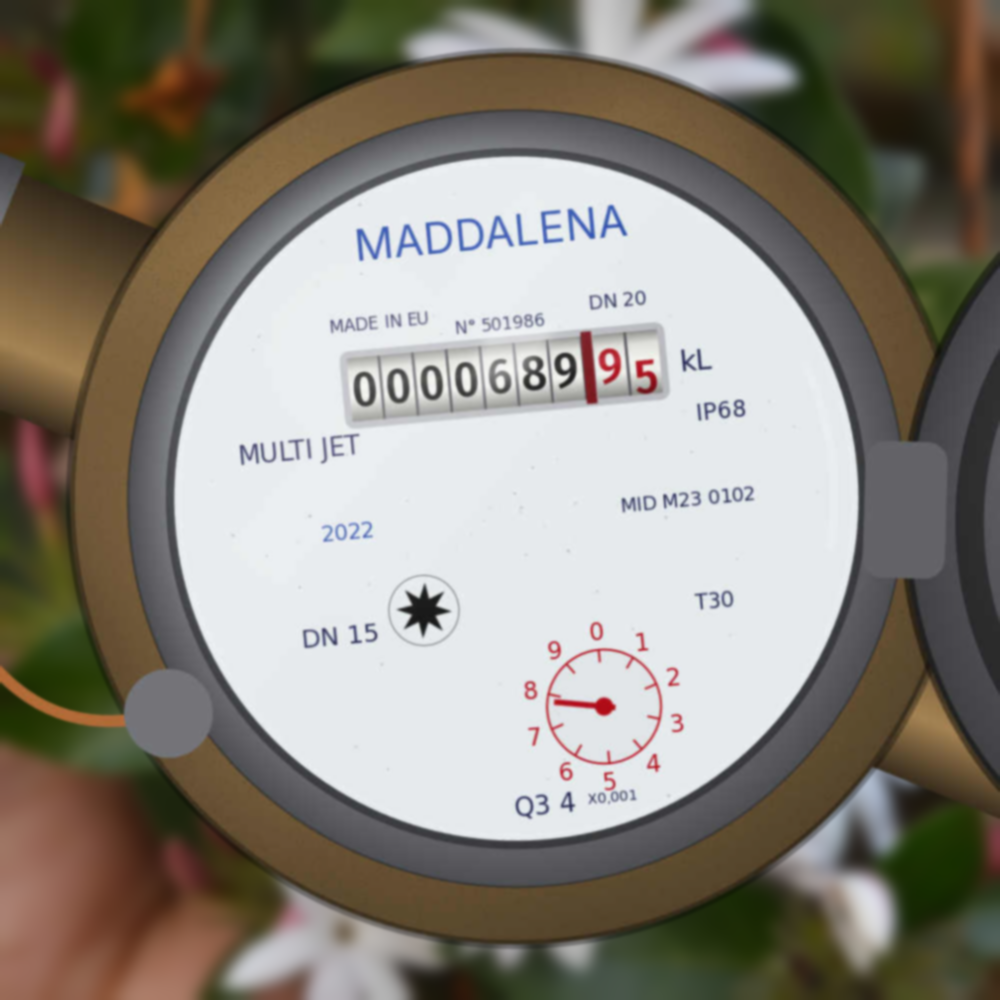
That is value=689.947 unit=kL
